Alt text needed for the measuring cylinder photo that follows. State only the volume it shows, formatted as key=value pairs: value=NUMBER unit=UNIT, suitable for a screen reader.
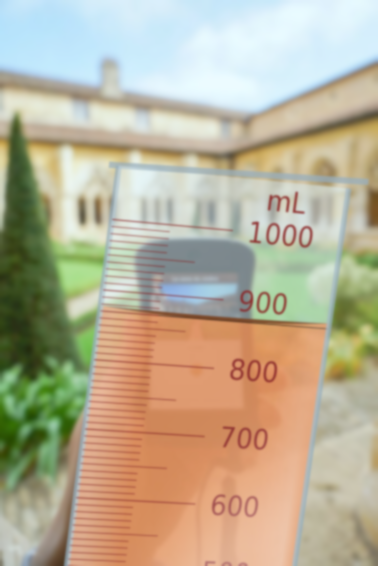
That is value=870 unit=mL
